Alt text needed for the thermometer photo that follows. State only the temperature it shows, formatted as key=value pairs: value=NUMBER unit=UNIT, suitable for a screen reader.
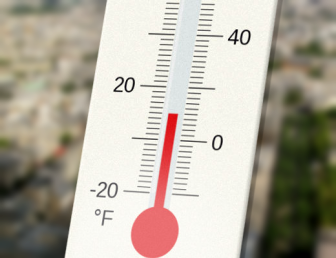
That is value=10 unit=°F
